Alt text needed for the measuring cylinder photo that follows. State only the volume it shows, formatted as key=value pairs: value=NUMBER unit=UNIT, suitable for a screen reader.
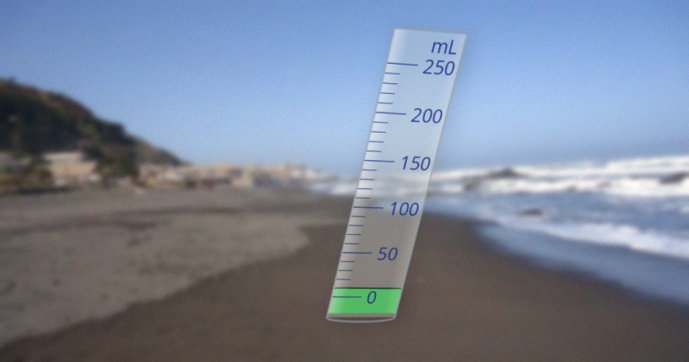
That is value=10 unit=mL
